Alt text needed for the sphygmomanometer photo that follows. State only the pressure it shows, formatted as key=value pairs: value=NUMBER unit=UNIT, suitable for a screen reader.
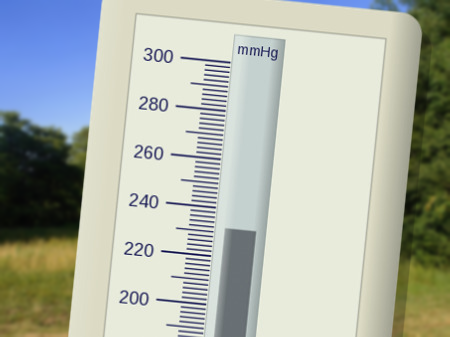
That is value=232 unit=mmHg
